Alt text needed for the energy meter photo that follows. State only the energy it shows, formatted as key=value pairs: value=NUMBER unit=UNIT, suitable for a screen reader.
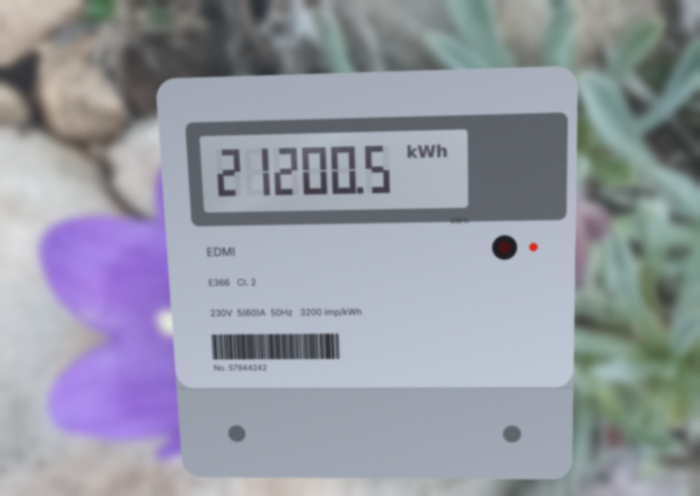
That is value=21200.5 unit=kWh
